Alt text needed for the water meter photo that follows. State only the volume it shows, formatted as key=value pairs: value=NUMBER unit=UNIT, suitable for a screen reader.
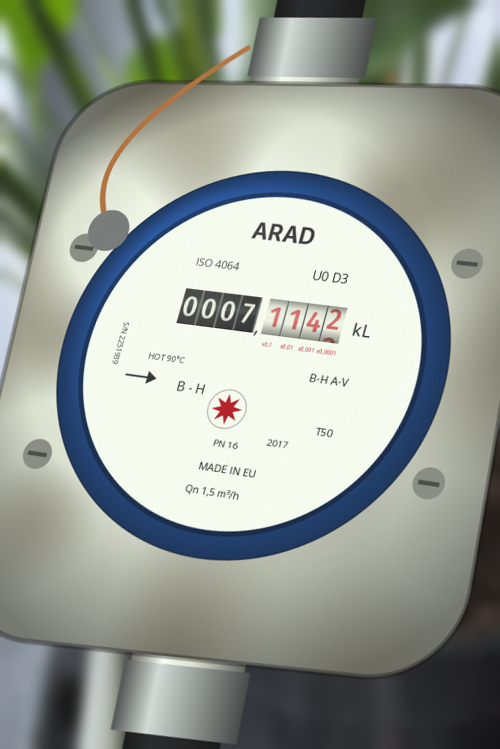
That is value=7.1142 unit=kL
